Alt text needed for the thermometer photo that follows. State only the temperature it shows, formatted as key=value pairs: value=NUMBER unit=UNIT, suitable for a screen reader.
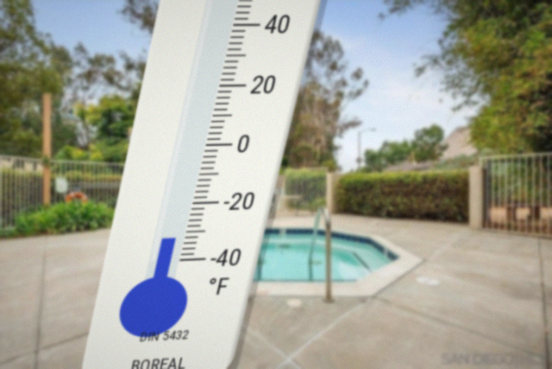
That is value=-32 unit=°F
